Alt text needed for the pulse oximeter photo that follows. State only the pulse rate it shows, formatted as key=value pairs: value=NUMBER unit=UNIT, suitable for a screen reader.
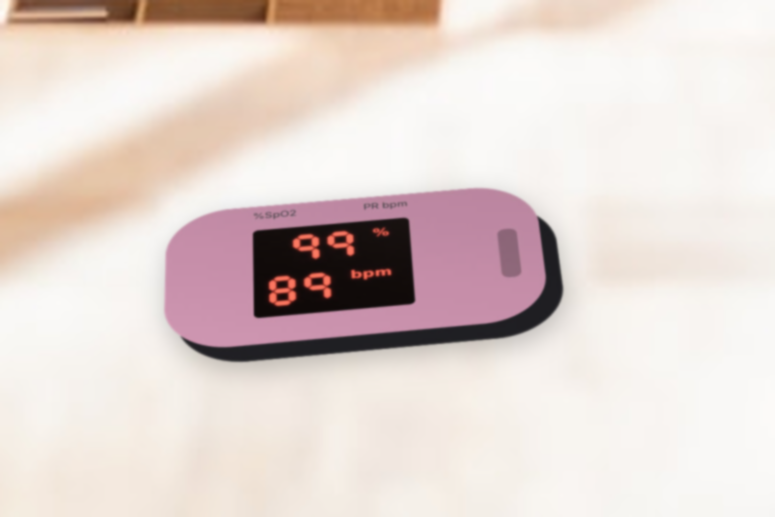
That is value=89 unit=bpm
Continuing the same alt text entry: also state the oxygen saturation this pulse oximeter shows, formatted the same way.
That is value=99 unit=%
